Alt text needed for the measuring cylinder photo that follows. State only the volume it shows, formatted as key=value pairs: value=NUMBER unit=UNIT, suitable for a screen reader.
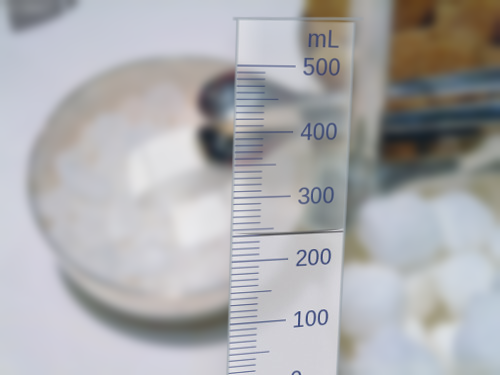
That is value=240 unit=mL
